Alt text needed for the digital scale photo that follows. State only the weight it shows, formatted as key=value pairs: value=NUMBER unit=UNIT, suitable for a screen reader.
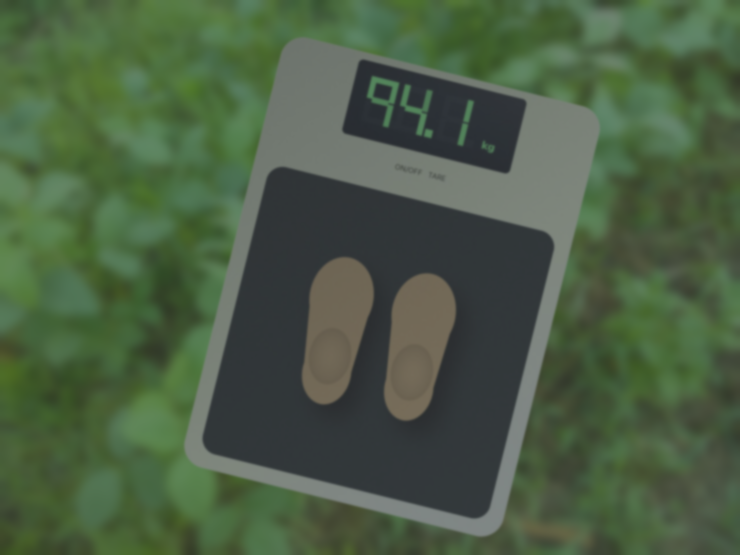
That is value=94.1 unit=kg
